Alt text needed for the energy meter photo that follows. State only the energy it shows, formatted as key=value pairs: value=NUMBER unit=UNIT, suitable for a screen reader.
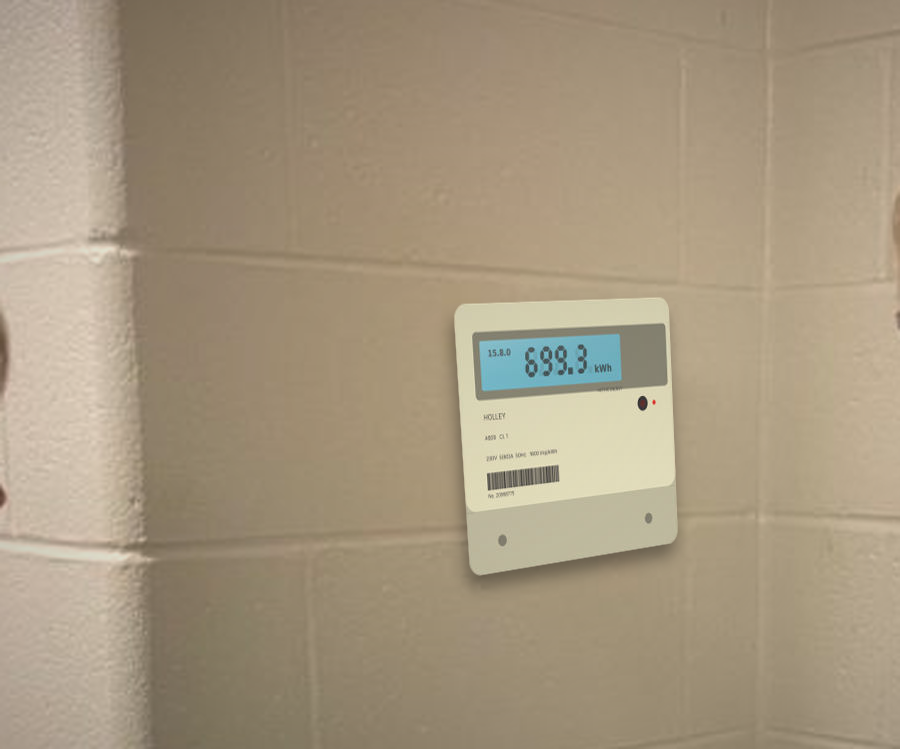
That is value=699.3 unit=kWh
